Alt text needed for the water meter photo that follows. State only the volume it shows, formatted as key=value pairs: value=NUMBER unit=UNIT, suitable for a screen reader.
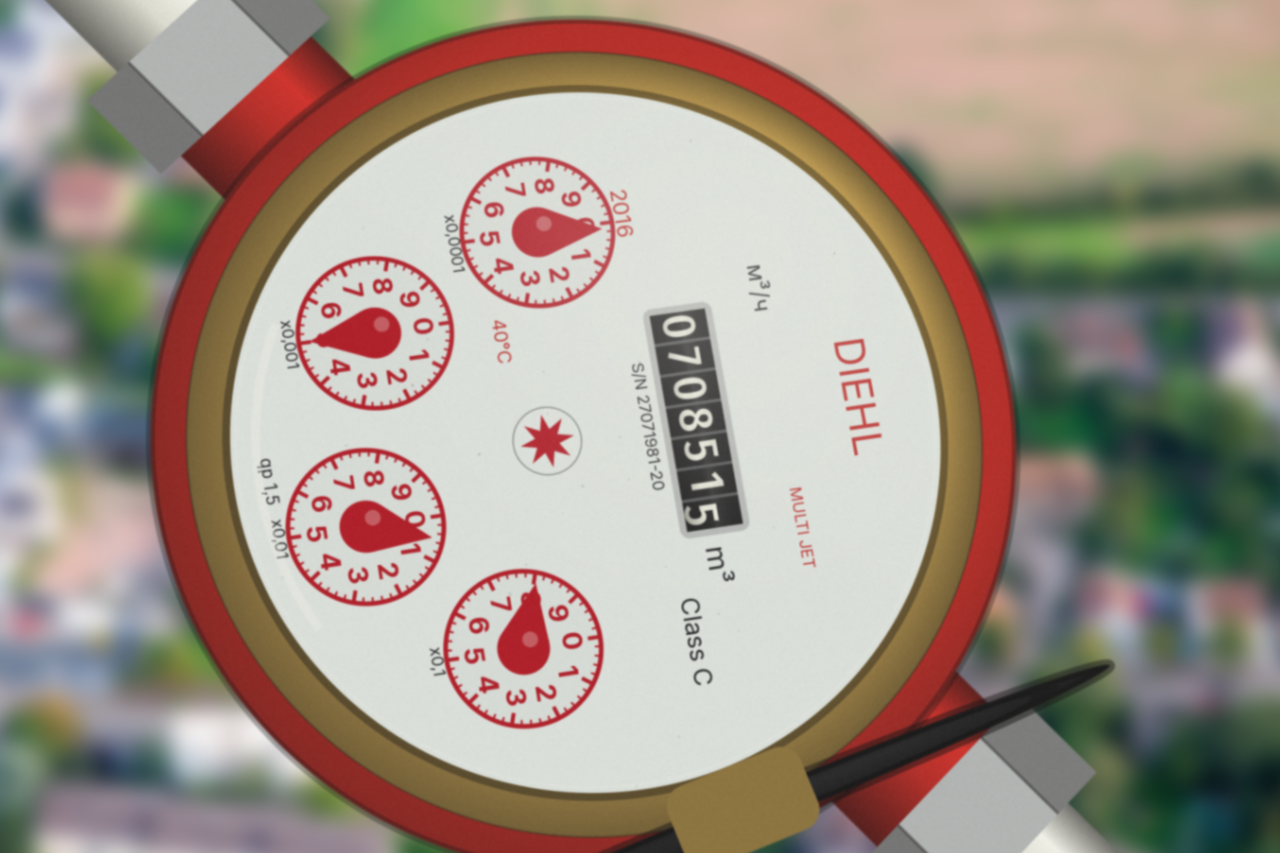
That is value=708514.8050 unit=m³
